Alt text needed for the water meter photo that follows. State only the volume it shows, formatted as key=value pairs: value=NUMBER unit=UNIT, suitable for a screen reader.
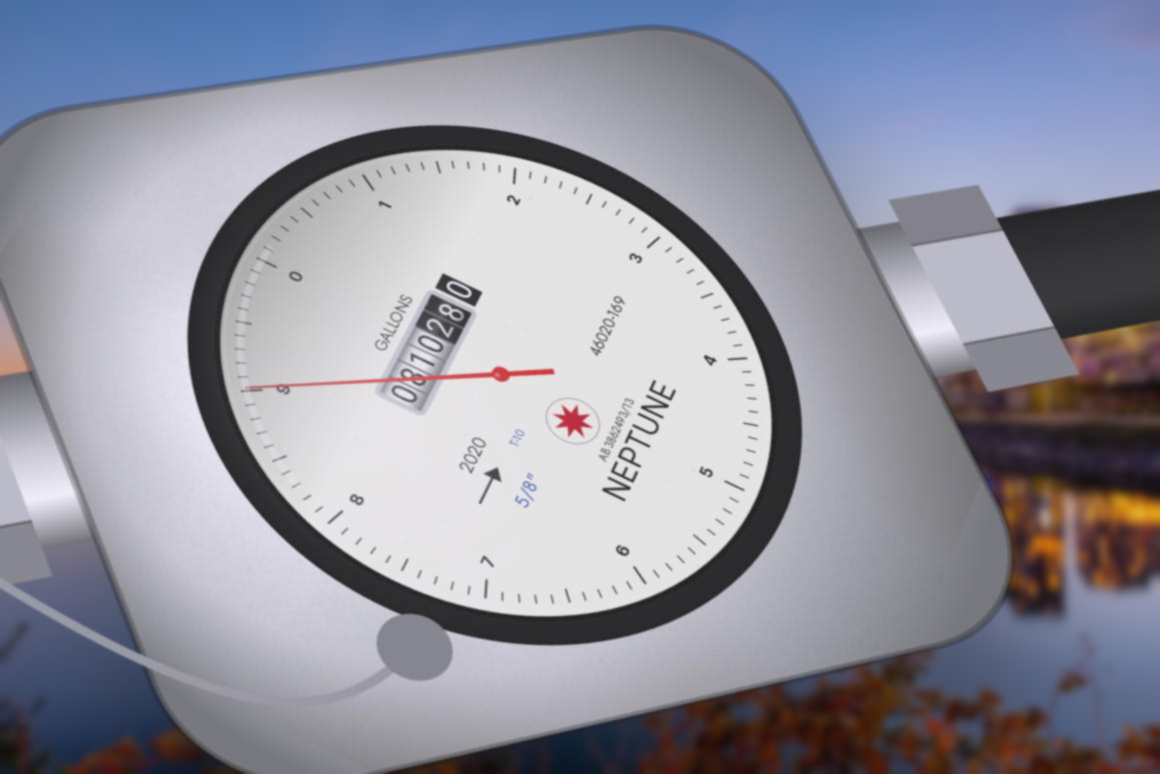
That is value=810279.0 unit=gal
